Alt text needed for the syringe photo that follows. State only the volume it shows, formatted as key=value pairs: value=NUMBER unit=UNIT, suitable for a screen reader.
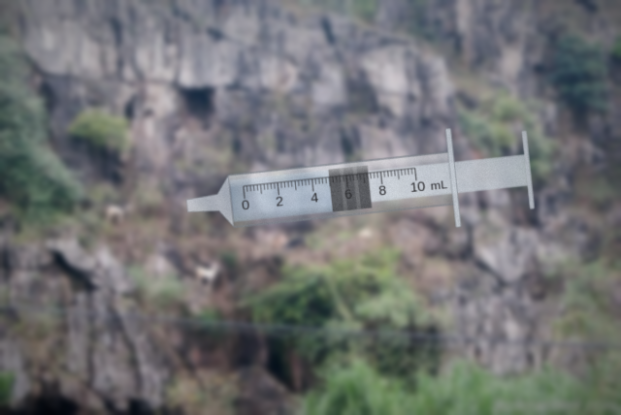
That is value=5 unit=mL
